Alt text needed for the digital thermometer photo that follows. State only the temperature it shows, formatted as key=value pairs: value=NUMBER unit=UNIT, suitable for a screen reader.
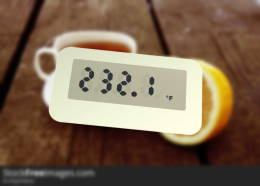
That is value=232.1 unit=°F
